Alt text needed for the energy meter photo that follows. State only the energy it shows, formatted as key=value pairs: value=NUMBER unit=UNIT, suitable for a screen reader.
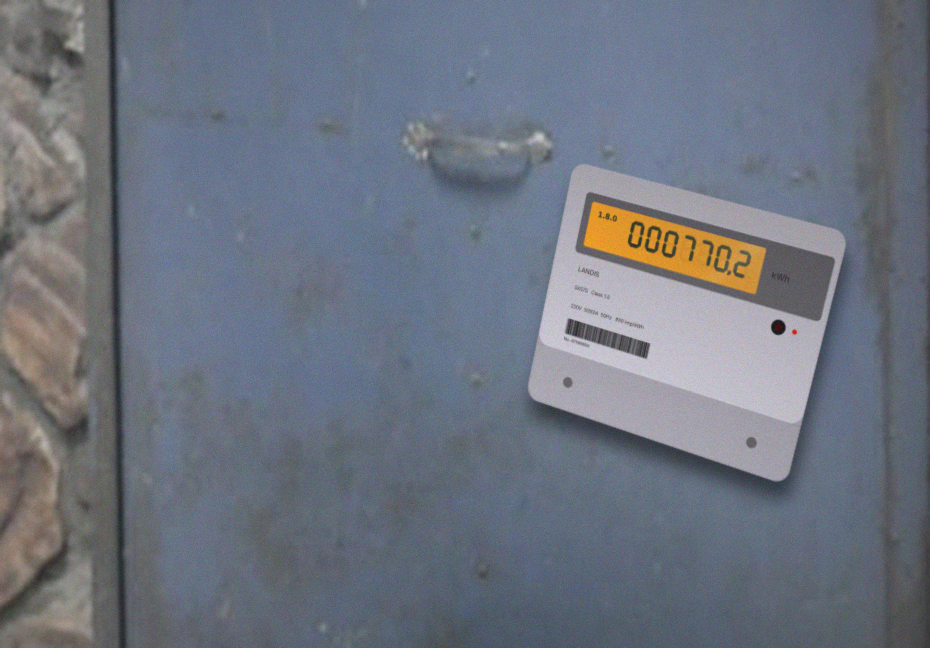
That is value=770.2 unit=kWh
